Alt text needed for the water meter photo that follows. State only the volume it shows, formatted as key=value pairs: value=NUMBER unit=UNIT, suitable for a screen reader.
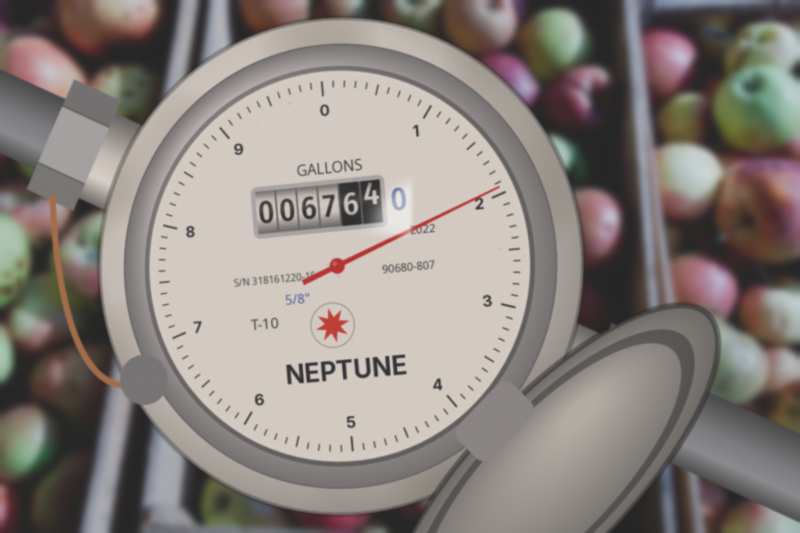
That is value=67641.9 unit=gal
